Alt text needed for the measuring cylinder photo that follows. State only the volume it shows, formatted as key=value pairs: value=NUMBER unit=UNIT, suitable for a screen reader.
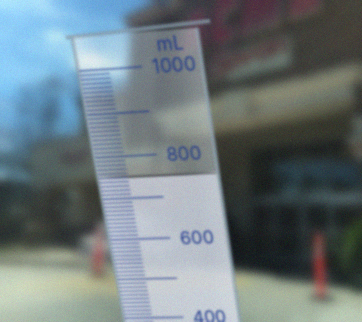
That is value=750 unit=mL
